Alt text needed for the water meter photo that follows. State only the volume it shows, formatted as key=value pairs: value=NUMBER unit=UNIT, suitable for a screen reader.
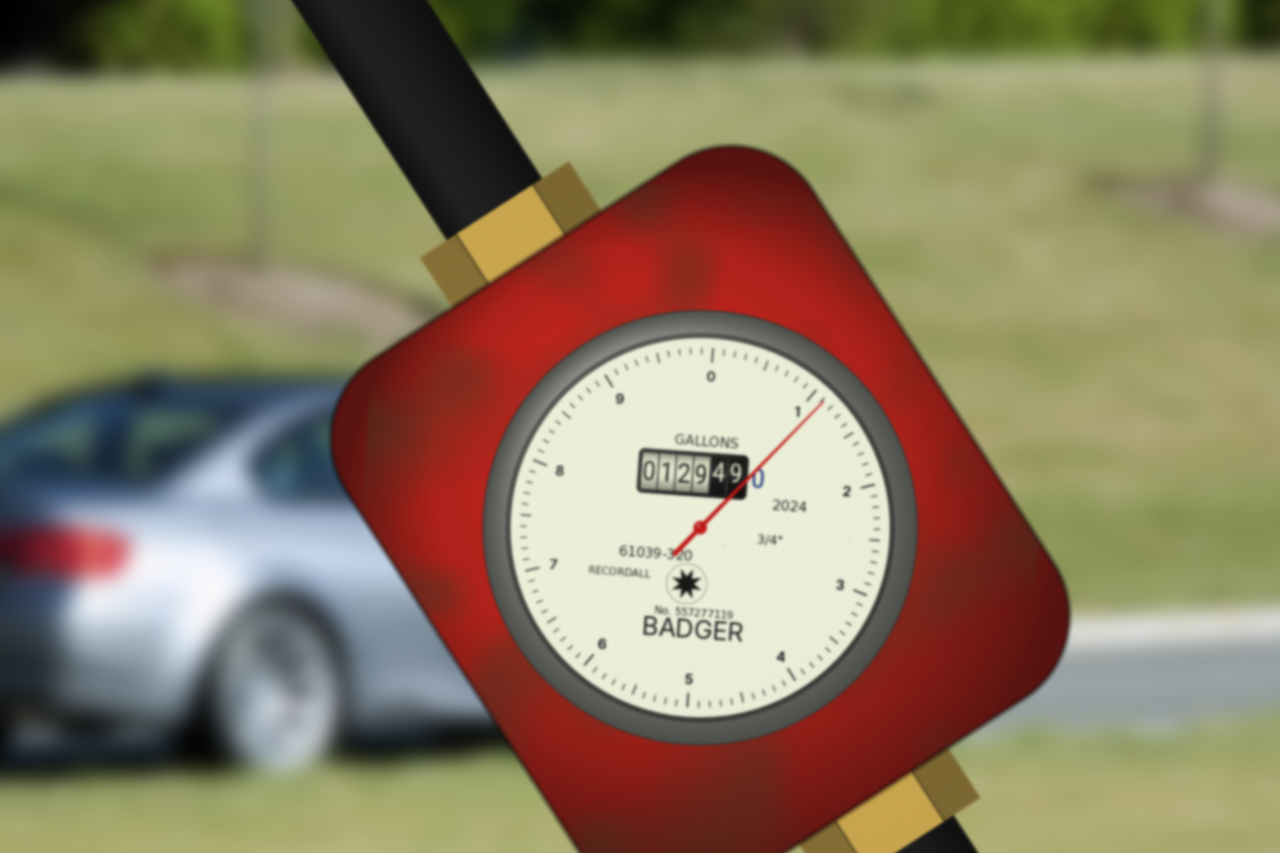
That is value=129491.1 unit=gal
